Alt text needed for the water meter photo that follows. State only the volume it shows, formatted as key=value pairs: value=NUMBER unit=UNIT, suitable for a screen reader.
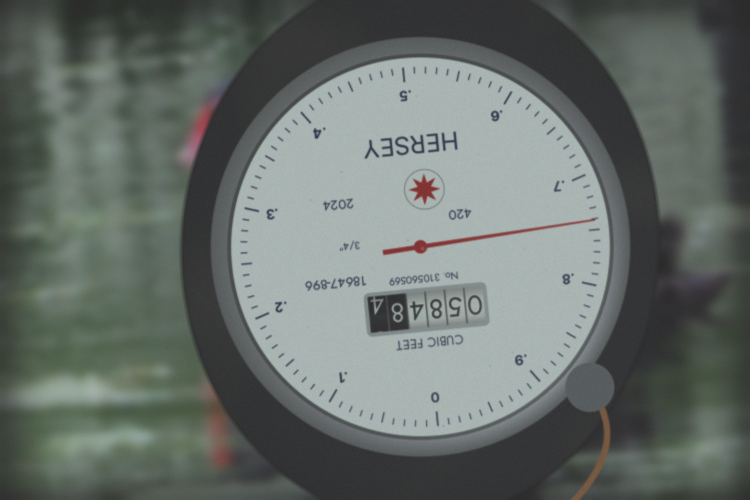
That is value=58483.74 unit=ft³
